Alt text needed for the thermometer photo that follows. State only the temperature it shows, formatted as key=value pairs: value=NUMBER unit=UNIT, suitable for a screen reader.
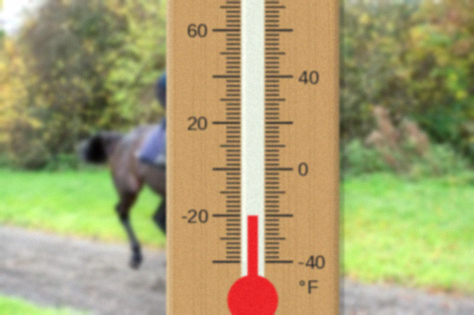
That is value=-20 unit=°F
